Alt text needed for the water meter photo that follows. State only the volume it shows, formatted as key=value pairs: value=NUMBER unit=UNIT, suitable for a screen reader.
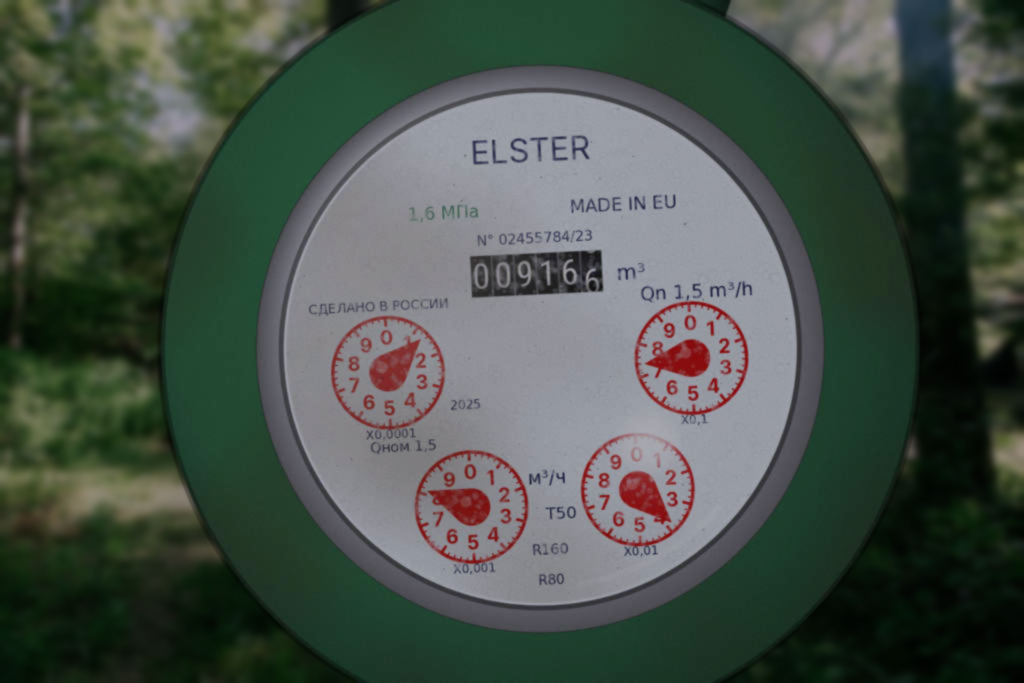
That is value=9165.7381 unit=m³
